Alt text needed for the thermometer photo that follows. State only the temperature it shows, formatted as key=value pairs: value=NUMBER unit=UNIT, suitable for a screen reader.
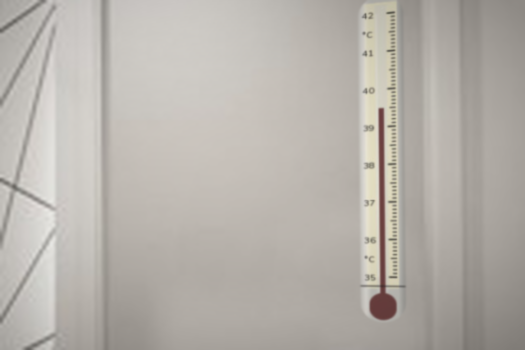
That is value=39.5 unit=°C
